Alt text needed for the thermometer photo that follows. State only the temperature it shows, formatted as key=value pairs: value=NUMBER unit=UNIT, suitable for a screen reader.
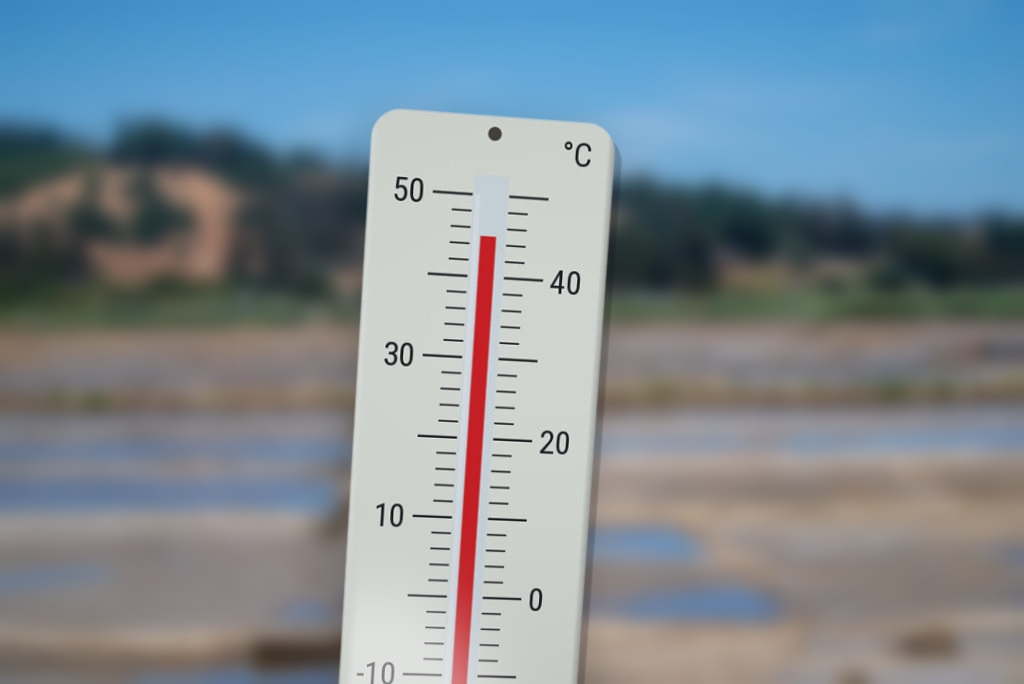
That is value=45 unit=°C
